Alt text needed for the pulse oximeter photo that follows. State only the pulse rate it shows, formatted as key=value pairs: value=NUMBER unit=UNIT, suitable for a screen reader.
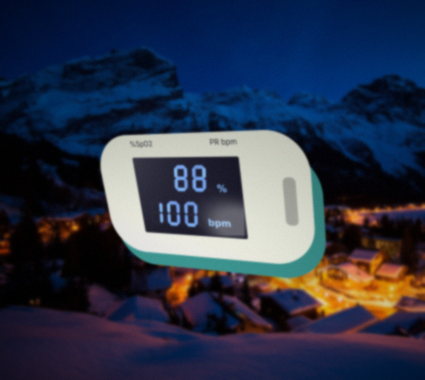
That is value=100 unit=bpm
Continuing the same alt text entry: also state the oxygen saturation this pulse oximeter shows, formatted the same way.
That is value=88 unit=%
